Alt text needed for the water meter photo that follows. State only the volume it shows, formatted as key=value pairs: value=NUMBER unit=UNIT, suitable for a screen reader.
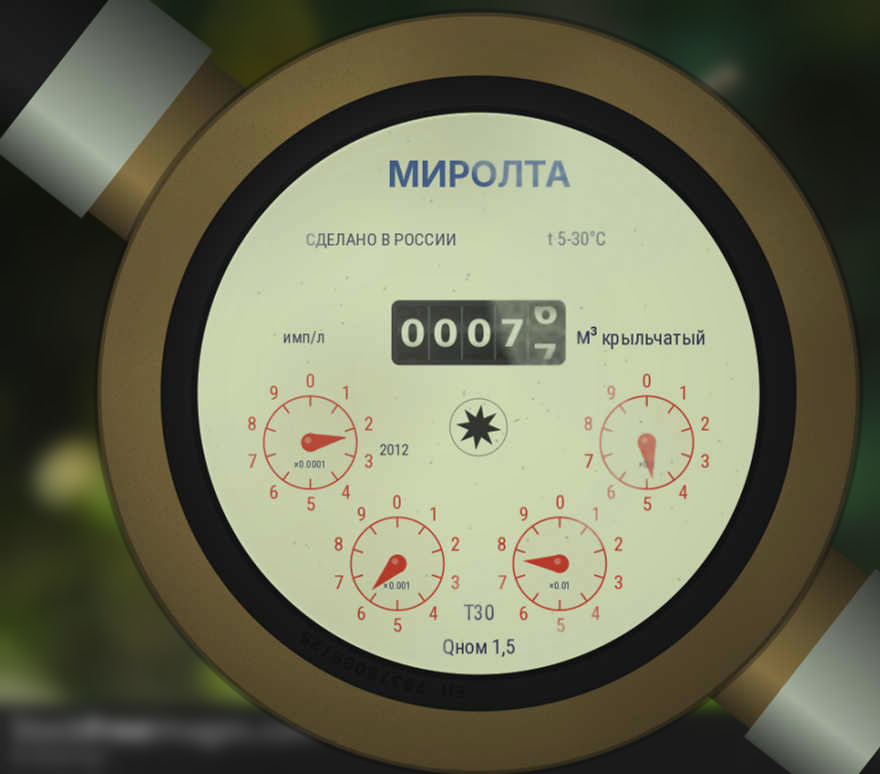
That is value=76.4762 unit=m³
